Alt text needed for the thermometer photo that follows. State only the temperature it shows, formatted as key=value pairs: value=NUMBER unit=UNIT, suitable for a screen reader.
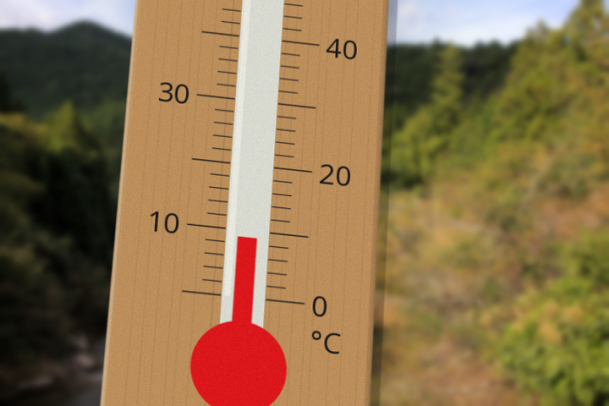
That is value=9 unit=°C
